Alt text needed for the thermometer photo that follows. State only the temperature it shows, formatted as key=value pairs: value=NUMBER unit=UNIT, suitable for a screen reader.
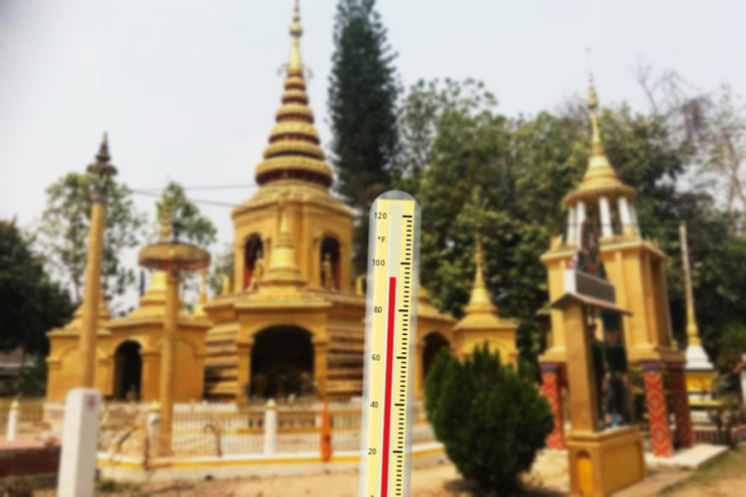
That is value=94 unit=°F
